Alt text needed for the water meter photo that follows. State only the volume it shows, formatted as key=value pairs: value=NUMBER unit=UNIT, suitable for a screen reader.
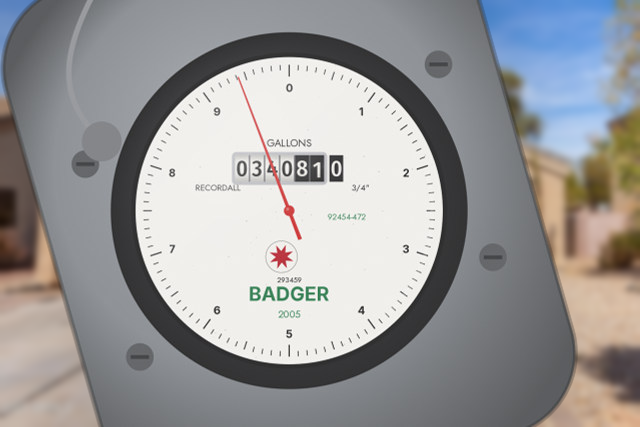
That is value=340809.4 unit=gal
